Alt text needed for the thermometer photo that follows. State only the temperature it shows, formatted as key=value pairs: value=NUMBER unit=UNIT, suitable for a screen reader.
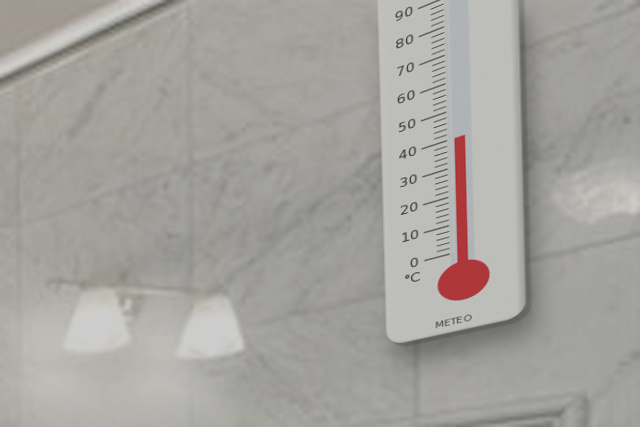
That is value=40 unit=°C
